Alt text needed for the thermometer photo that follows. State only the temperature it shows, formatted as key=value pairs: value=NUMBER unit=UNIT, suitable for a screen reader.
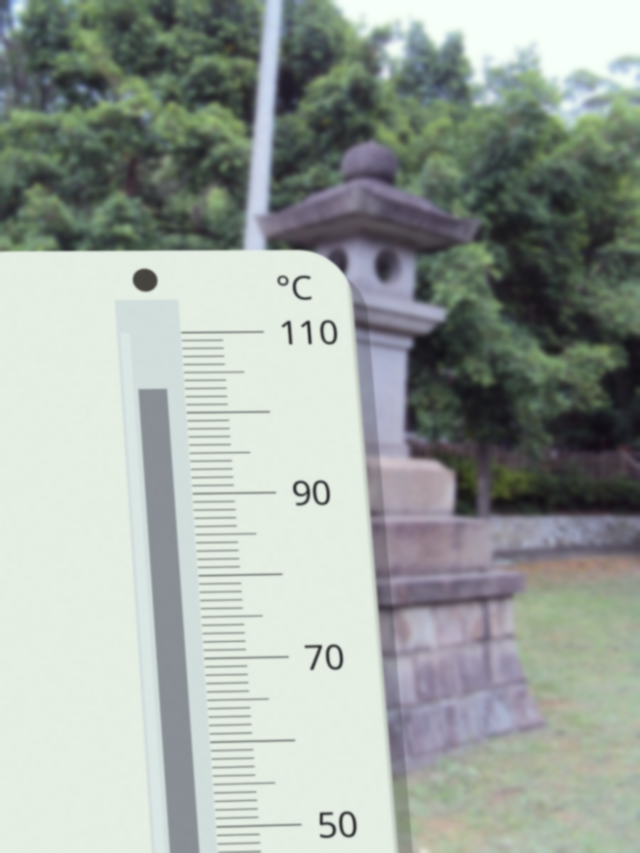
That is value=103 unit=°C
